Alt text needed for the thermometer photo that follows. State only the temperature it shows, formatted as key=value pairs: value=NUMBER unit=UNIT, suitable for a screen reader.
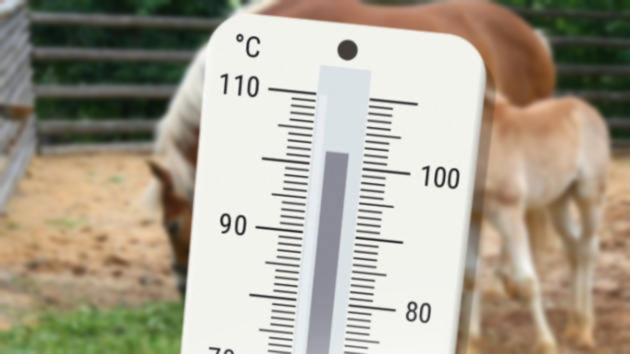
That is value=102 unit=°C
